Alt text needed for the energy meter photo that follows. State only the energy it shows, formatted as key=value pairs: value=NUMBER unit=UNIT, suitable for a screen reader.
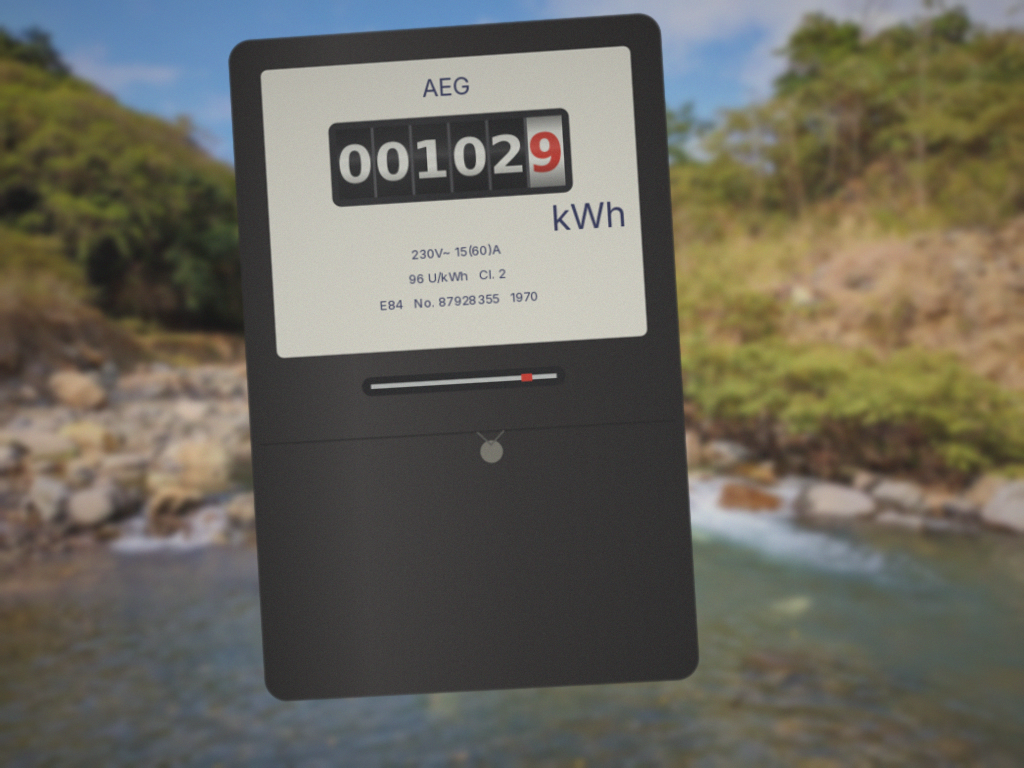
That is value=102.9 unit=kWh
